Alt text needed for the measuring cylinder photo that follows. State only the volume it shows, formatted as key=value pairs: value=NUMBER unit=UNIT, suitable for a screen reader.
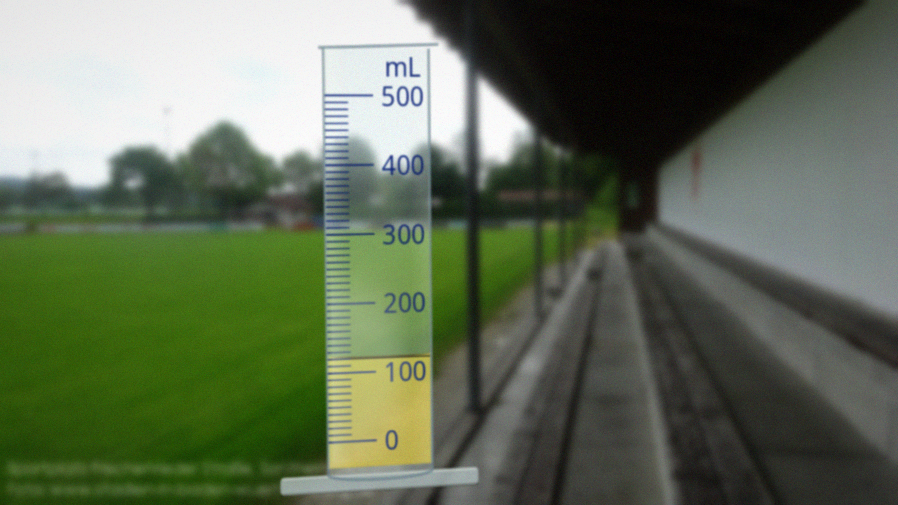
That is value=120 unit=mL
